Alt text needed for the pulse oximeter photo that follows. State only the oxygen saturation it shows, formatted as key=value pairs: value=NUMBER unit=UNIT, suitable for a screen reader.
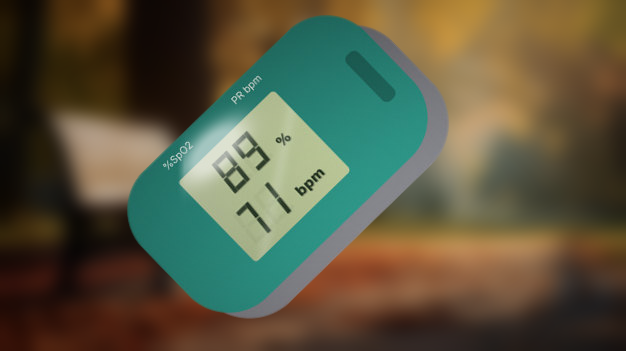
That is value=89 unit=%
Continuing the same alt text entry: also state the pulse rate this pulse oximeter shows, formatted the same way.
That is value=71 unit=bpm
